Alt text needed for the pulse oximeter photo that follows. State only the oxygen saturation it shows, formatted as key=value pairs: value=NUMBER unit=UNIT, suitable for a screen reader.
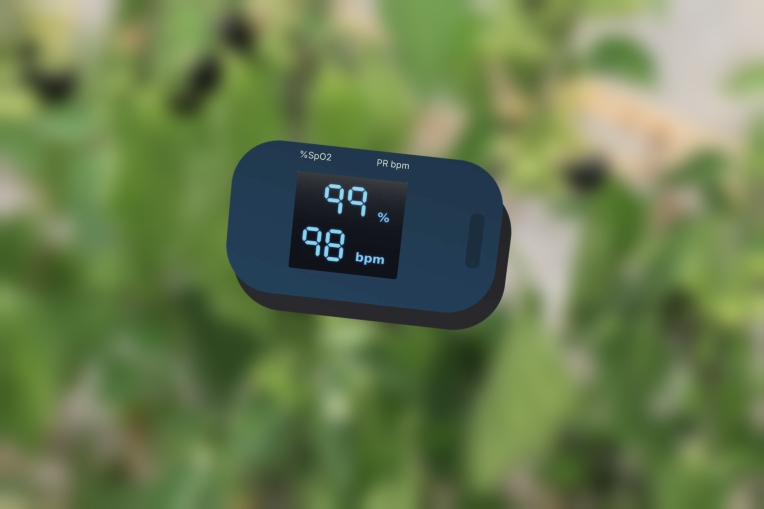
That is value=99 unit=%
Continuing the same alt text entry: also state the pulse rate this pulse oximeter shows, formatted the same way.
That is value=98 unit=bpm
